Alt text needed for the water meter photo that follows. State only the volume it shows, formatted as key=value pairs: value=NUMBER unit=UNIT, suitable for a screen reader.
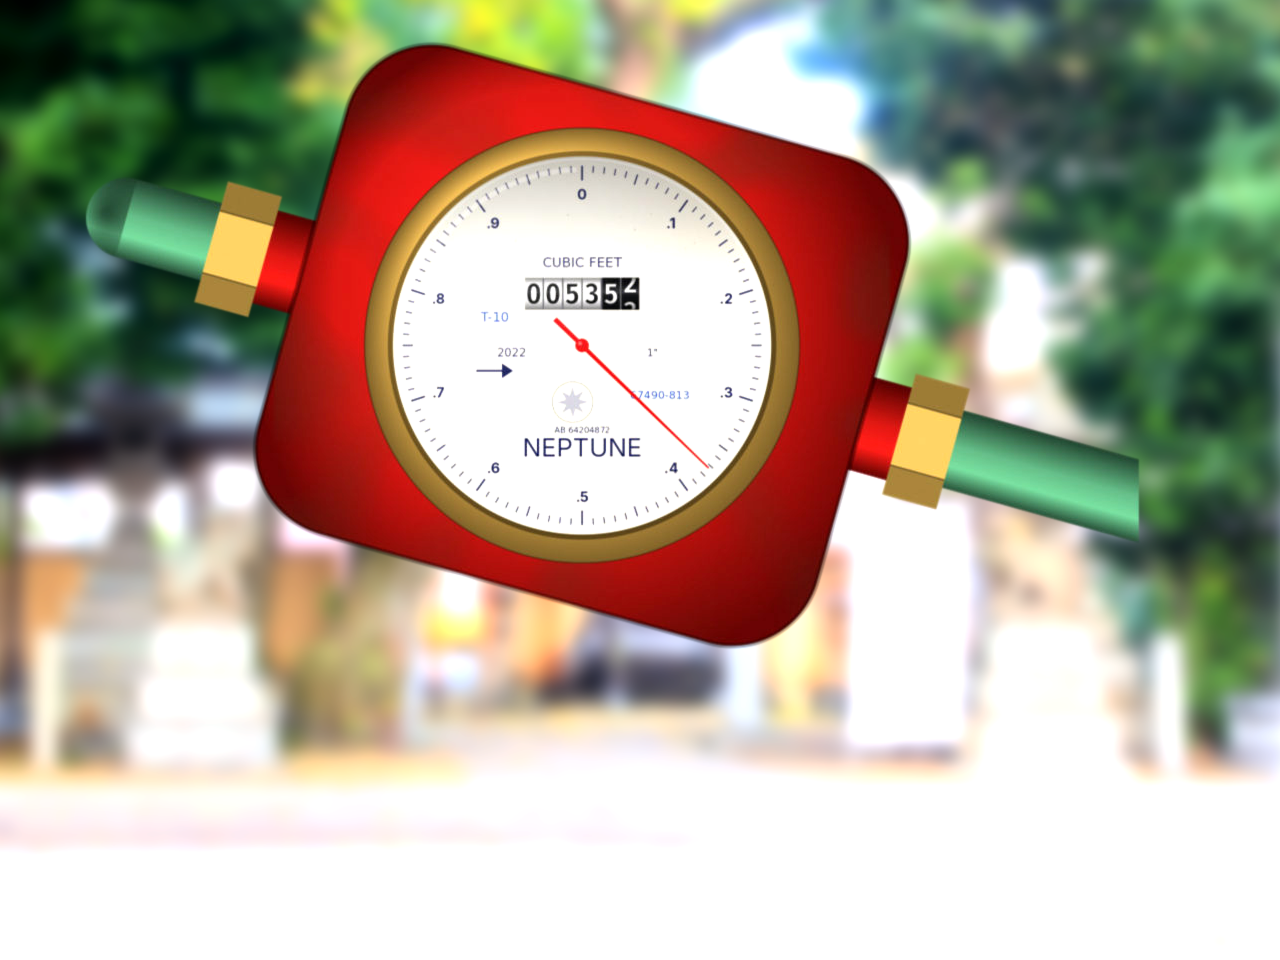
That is value=5352.37 unit=ft³
